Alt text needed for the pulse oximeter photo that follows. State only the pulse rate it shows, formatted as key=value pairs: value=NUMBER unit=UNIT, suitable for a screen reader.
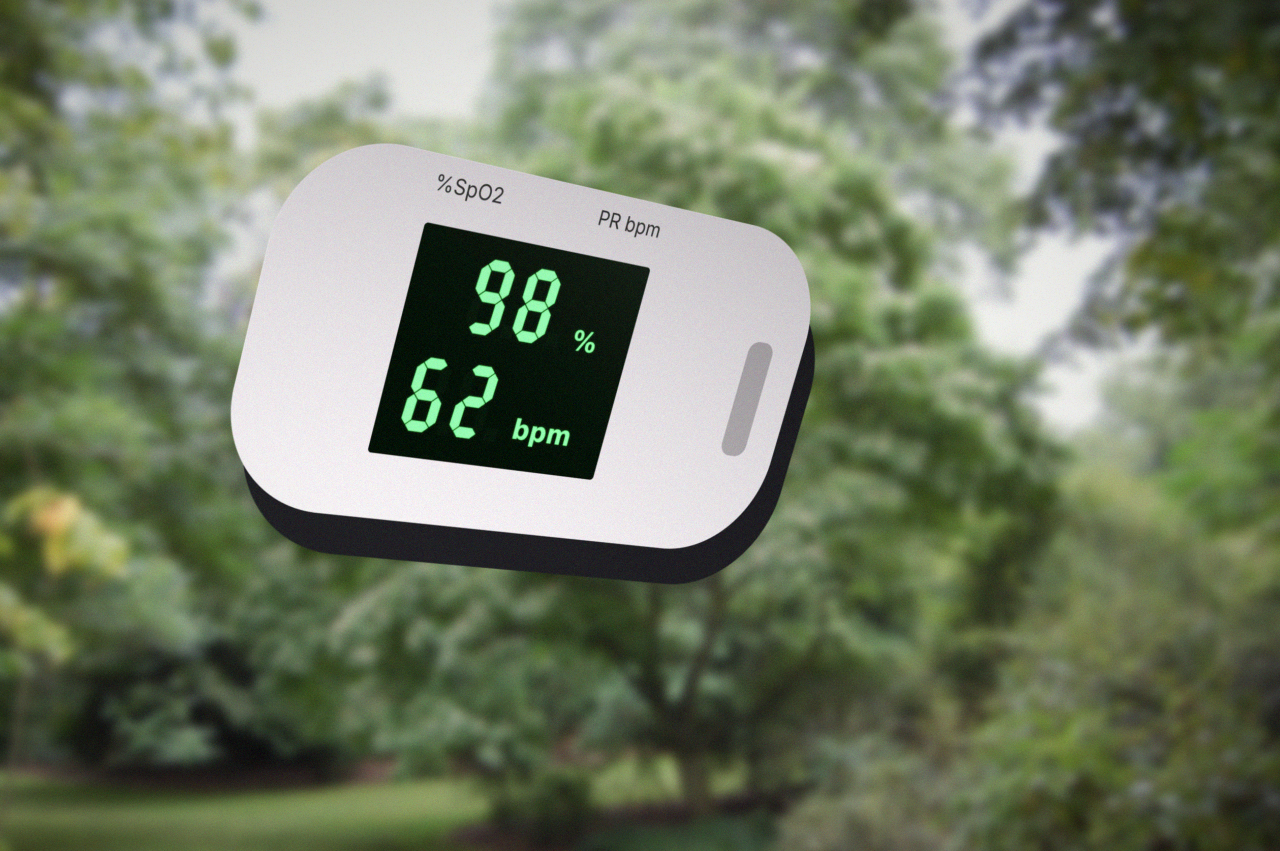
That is value=62 unit=bpm
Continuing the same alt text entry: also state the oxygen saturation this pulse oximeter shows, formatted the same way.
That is value=98 unit=%
